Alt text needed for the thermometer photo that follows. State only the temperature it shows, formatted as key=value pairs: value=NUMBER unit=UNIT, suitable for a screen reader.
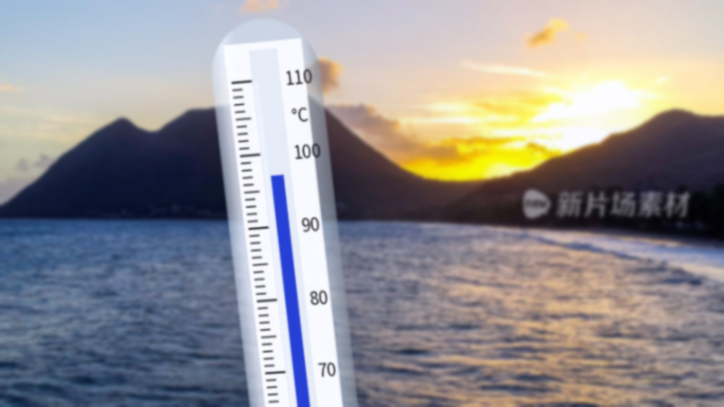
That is value=97 unit=°C
